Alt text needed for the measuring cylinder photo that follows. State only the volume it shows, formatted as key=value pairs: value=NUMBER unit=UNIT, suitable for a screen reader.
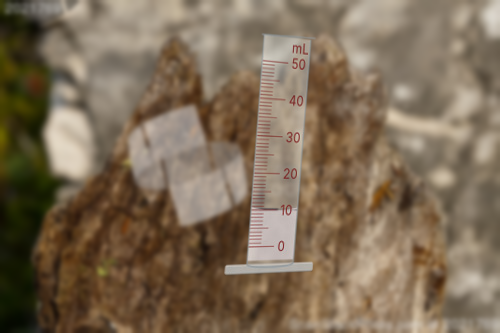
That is value=10 unit=mL
